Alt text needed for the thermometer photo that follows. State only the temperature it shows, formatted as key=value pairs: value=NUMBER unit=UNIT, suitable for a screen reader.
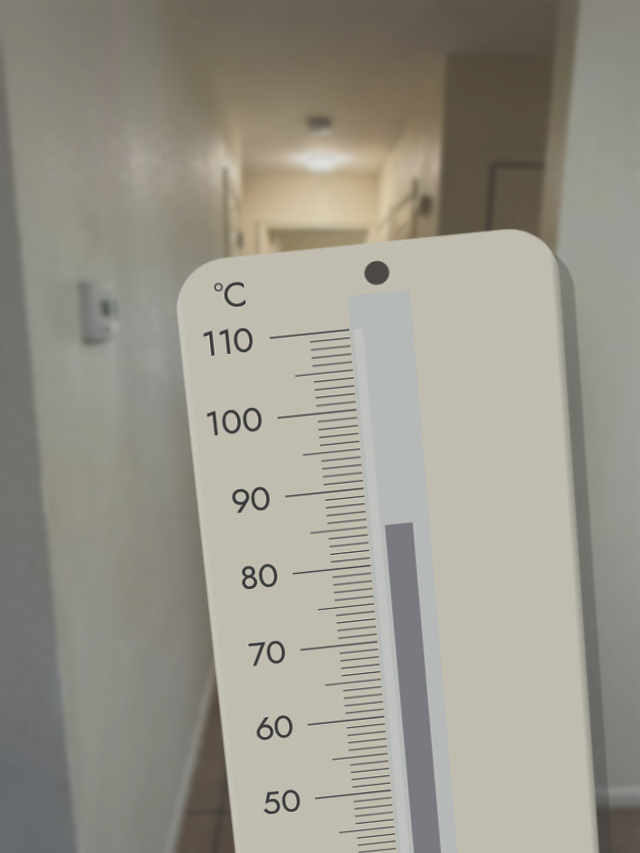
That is value=85 unit=°C
